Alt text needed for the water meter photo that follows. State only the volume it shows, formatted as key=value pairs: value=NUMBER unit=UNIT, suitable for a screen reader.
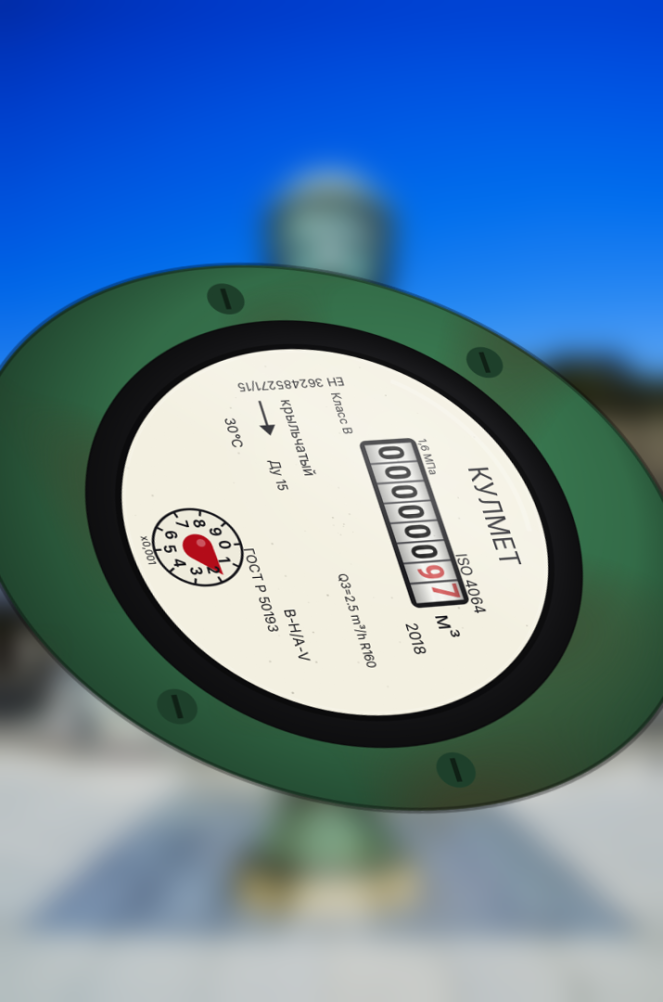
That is value=0.971 unit=m³
